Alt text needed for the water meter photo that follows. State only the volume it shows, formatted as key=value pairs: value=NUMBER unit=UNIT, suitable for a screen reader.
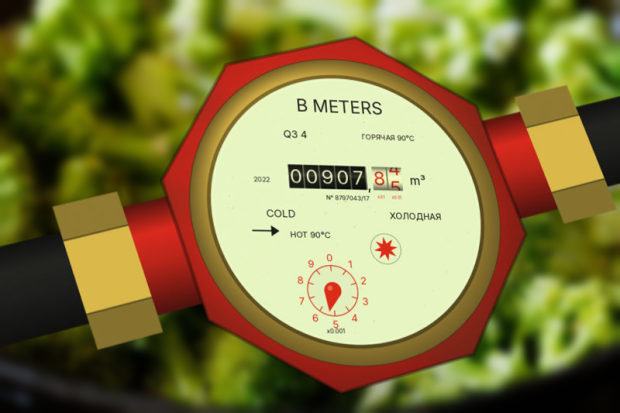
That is value=907.845 unit=m³
